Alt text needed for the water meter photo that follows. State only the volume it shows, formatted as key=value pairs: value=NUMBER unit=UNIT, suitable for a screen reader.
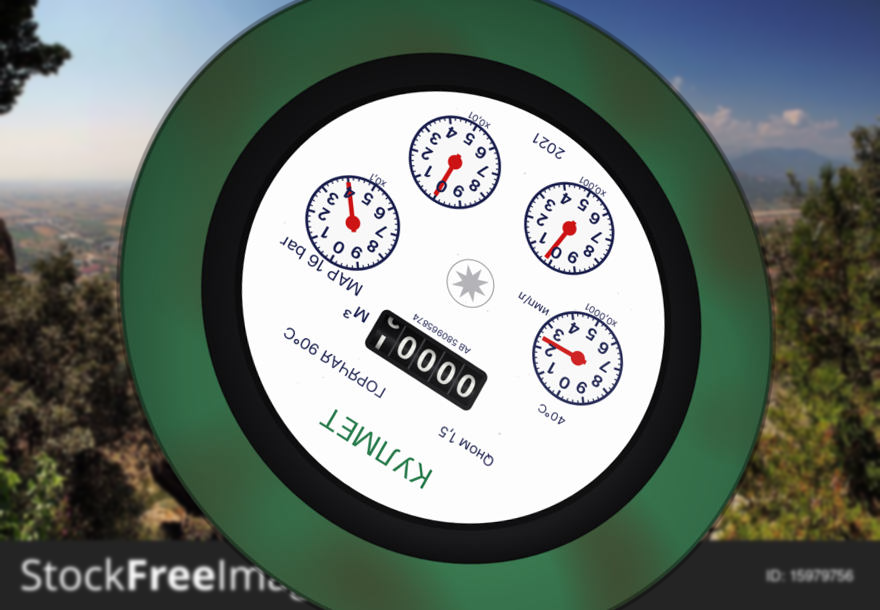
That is value=1.4002 unit=m³
